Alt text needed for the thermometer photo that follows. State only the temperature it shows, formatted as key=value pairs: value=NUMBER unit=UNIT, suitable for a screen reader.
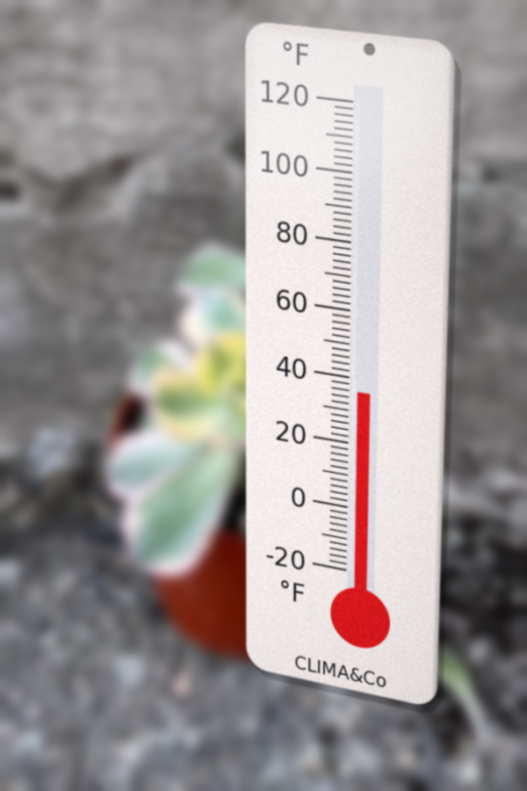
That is value=36 unit=°F
